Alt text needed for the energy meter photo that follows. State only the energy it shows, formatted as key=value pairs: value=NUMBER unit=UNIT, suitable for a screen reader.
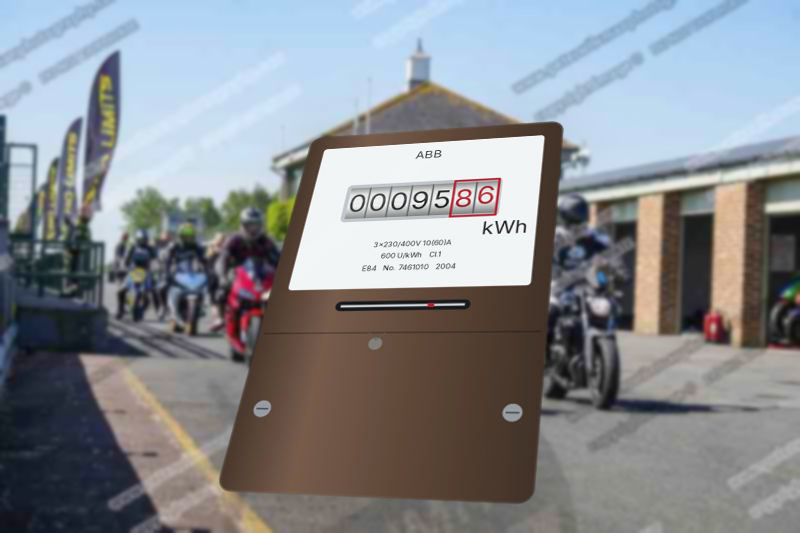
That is value=95.86 unit=kWh
